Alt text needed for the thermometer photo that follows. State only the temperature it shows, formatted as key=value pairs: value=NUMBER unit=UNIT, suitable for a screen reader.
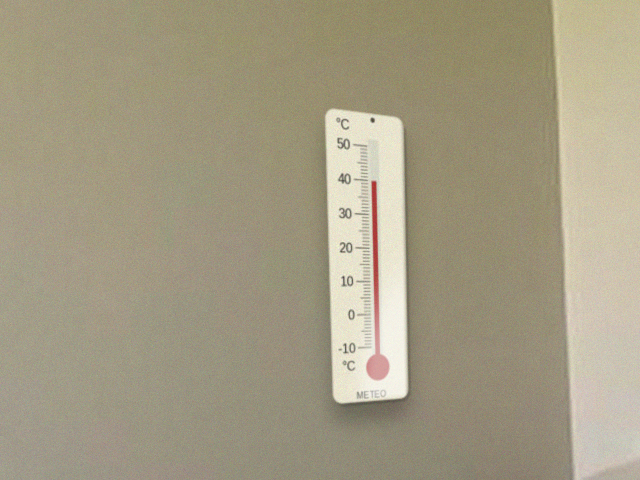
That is value=40 unit=°C
